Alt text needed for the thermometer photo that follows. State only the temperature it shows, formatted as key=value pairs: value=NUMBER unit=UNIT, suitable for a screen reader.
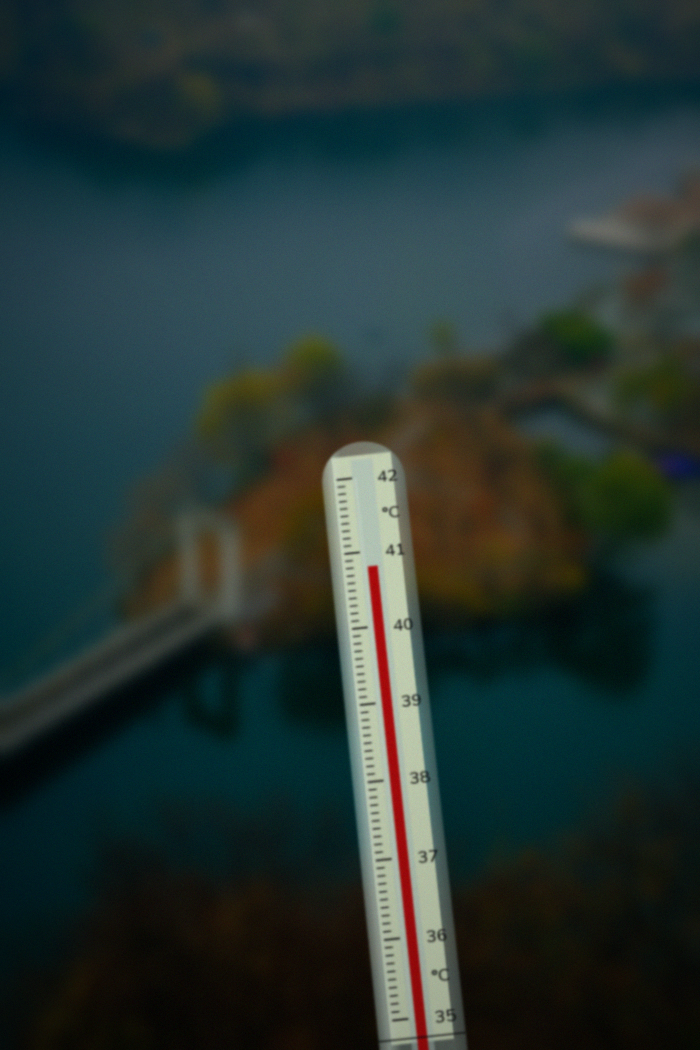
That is value=40.8 unit=°C
